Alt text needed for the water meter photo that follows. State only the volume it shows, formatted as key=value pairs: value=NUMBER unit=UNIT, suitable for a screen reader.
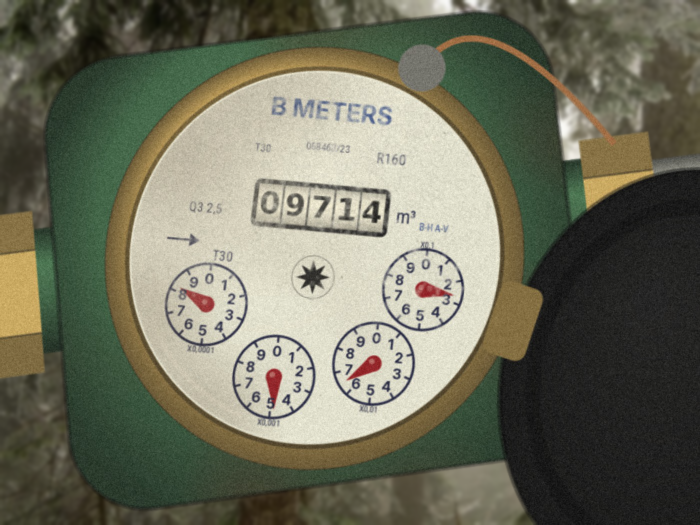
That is value=9714.2648 unit=m³
